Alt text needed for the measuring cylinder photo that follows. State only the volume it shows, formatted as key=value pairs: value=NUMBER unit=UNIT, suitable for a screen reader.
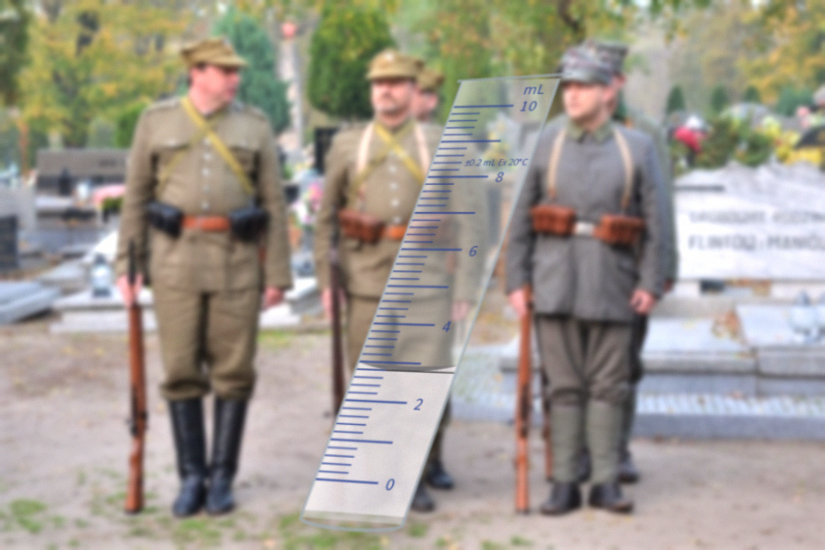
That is value=2.8 unit=mL
